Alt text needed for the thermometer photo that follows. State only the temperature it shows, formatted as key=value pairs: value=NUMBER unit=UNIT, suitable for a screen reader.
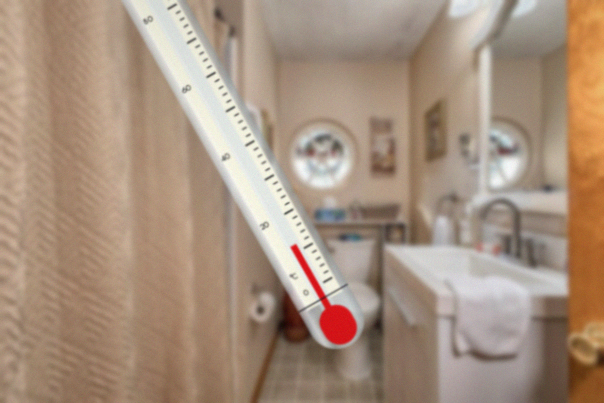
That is value=12 unit=°C
